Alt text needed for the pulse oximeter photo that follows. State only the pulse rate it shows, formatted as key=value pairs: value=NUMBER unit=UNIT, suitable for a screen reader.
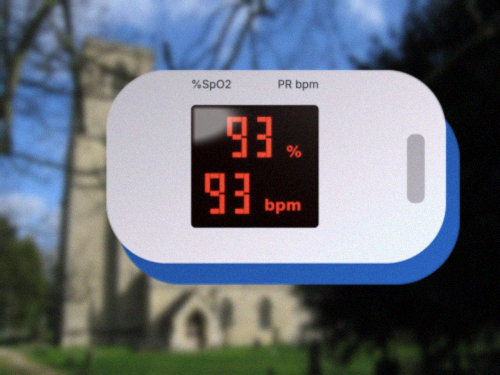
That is value=93 unit=bpm
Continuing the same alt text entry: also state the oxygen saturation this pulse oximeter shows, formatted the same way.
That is value=93 unit=%
